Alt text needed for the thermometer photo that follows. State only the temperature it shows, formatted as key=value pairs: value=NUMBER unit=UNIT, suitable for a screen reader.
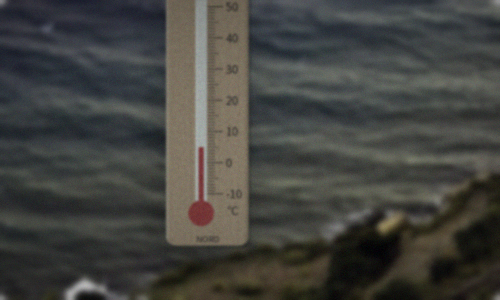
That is value=5 unit=°C
